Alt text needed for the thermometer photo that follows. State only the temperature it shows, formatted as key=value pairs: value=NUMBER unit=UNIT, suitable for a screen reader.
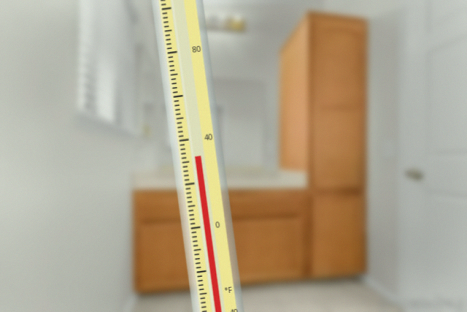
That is value=32 unit=°F
